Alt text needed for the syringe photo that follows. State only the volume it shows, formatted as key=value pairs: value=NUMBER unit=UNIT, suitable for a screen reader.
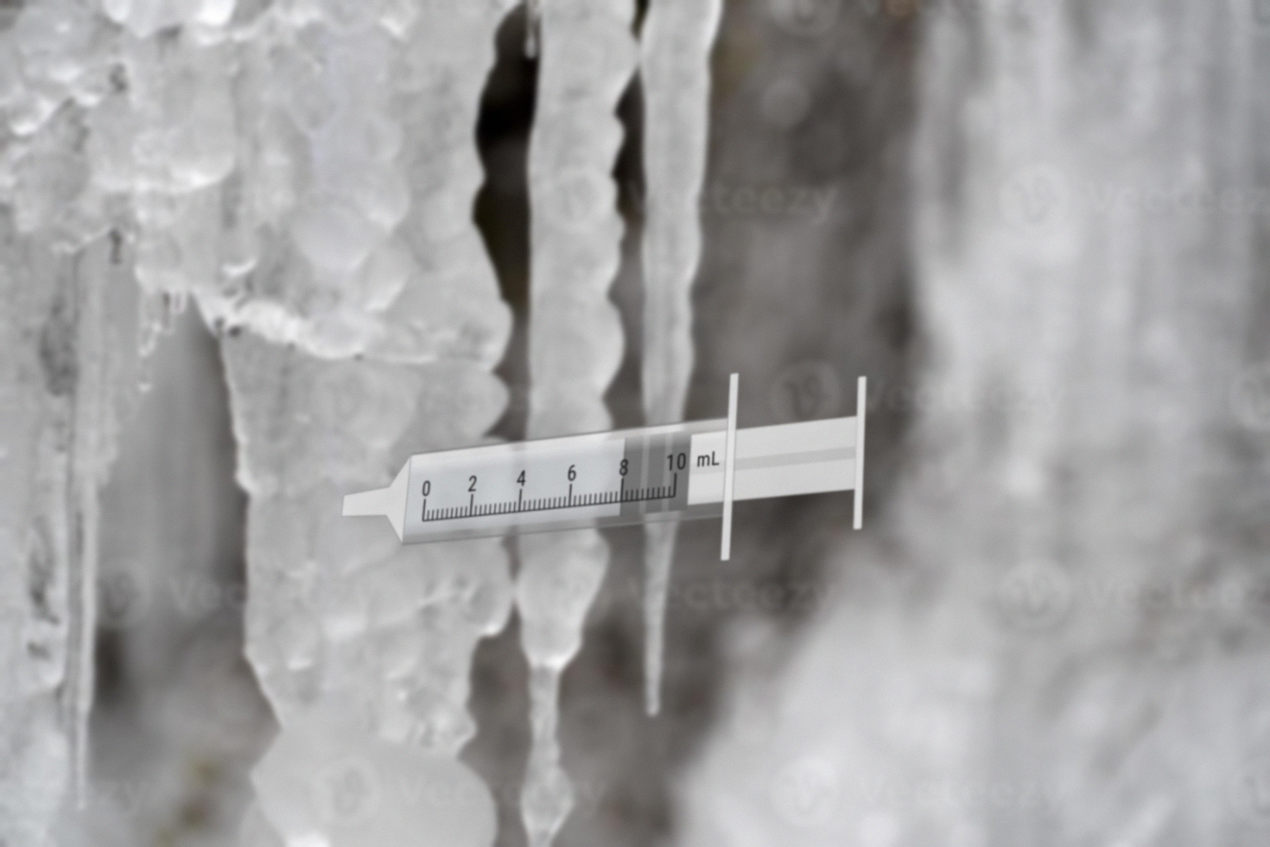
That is value=8 unit=mL
